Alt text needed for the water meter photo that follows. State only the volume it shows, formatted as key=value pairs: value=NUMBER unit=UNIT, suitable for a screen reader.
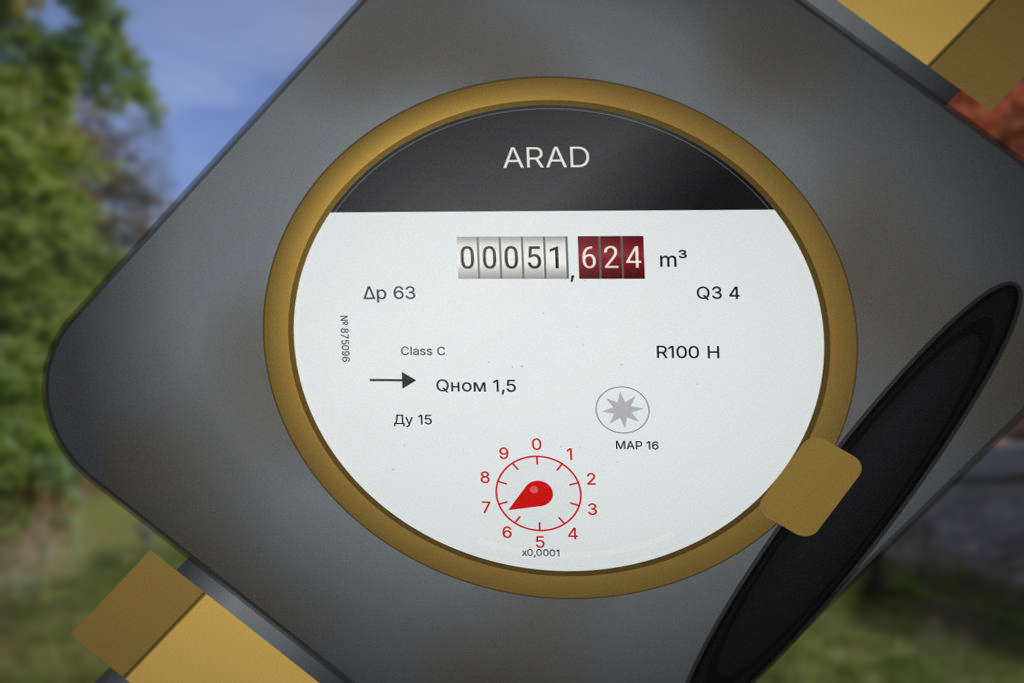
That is value=51.6246 unit=m³
